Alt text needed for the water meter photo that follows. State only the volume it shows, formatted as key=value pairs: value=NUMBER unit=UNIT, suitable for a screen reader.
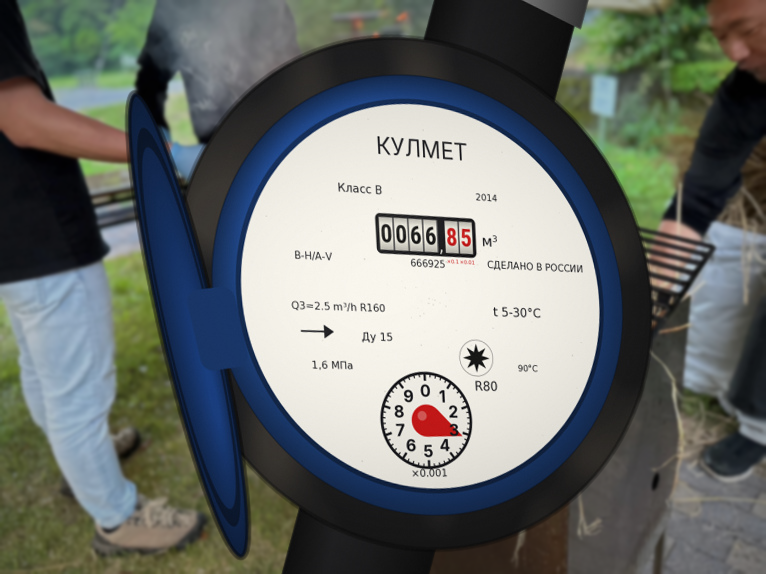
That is value=66.853 unit=m³
